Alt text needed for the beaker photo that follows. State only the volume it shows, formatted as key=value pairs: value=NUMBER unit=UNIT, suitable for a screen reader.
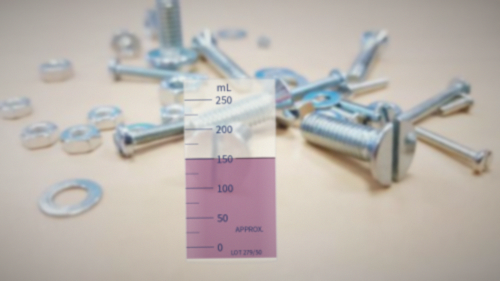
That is value=150 unit=mL
